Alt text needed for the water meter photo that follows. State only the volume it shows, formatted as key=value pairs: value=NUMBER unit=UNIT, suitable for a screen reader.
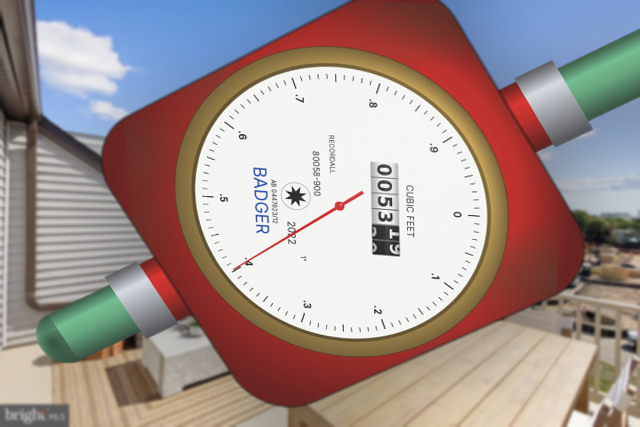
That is value=5319.40 unit=ft³
